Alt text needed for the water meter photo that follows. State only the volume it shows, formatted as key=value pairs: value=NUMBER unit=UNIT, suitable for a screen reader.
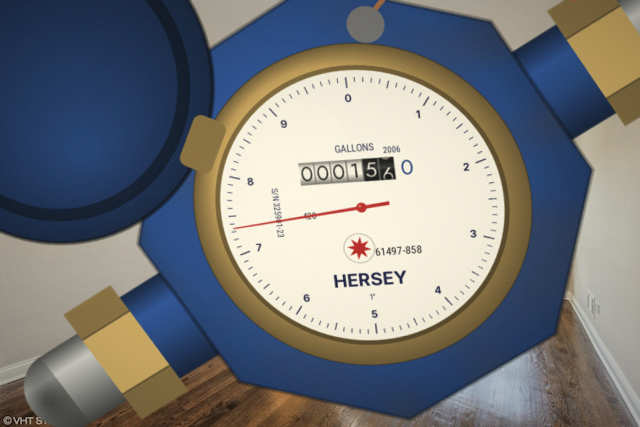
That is value=1557.3 unit=gal
